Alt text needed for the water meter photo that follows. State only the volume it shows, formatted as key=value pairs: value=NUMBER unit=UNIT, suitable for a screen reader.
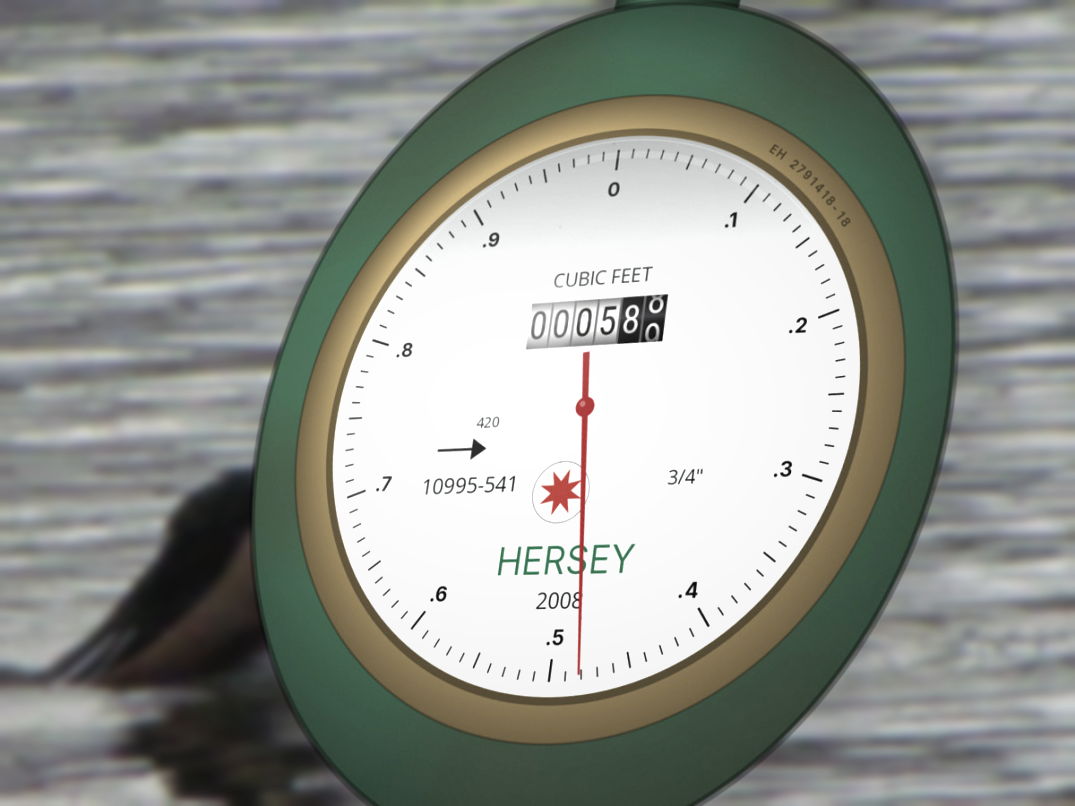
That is value=588.48 unit=ft³
